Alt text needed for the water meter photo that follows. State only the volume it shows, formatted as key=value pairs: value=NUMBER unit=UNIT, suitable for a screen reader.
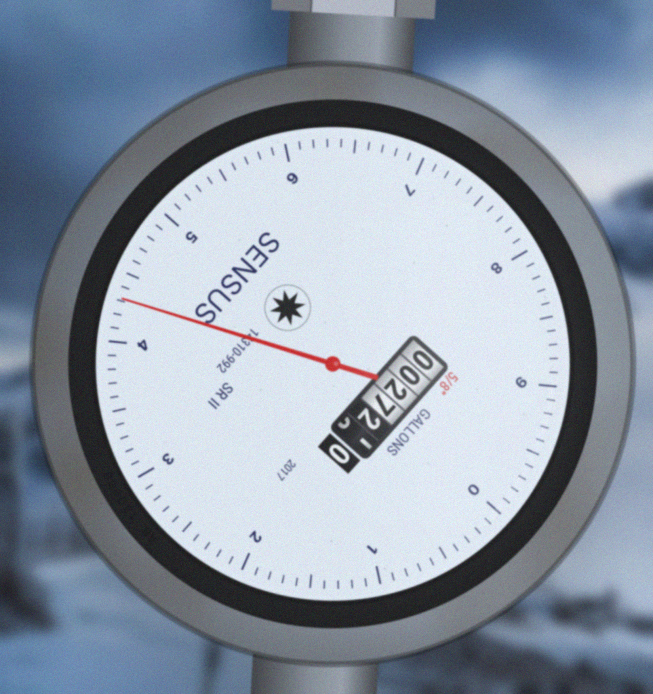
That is value=27214.3 unit=gal
